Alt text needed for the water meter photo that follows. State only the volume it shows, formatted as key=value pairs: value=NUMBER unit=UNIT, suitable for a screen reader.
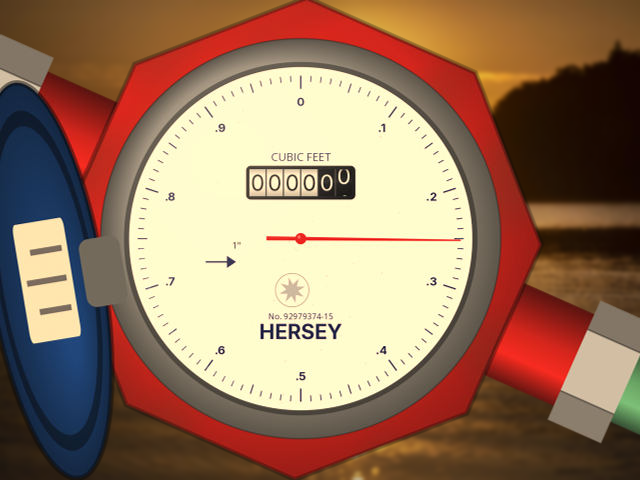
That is value=0.25 unit=ft³
